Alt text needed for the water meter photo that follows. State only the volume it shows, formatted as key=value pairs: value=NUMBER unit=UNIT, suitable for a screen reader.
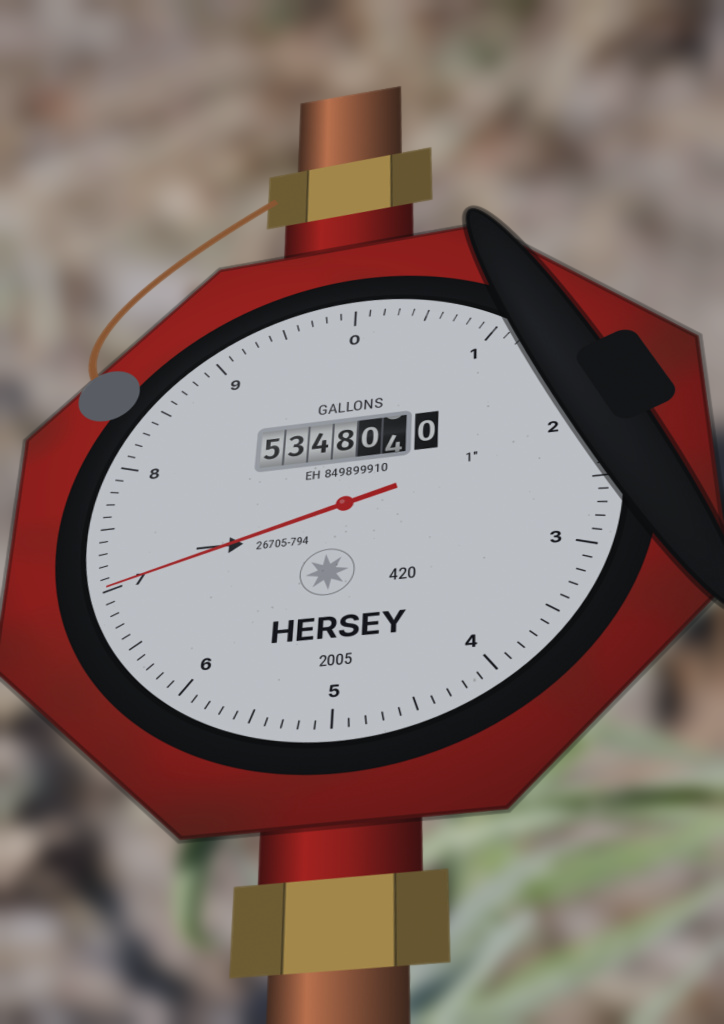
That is value=5348037.0 unit=gal
